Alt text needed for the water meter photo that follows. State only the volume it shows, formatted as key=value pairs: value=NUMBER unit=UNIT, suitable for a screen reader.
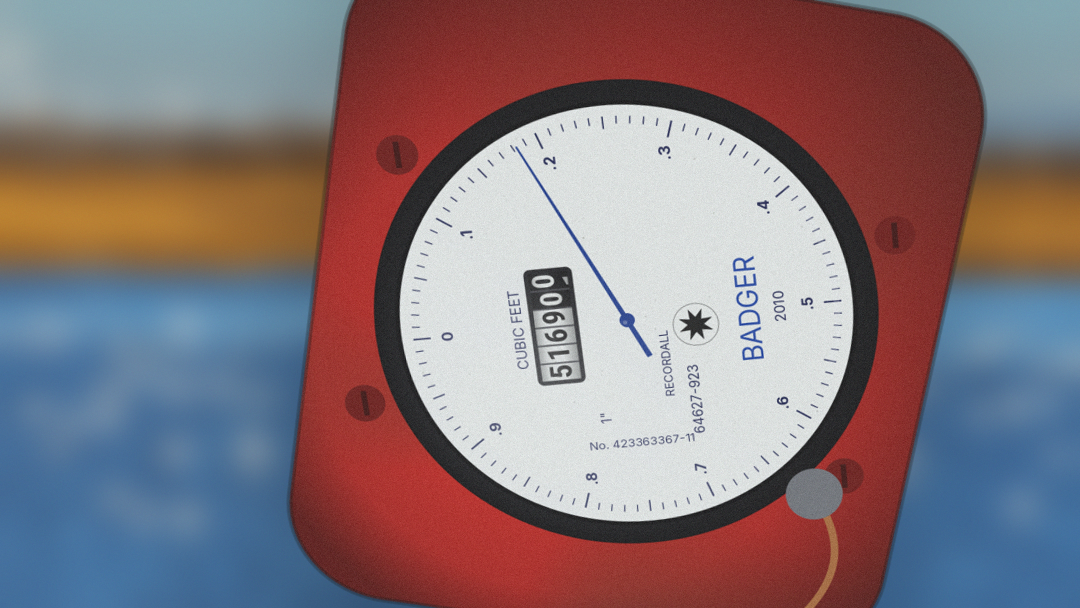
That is value=516900.18 unit=ft³
